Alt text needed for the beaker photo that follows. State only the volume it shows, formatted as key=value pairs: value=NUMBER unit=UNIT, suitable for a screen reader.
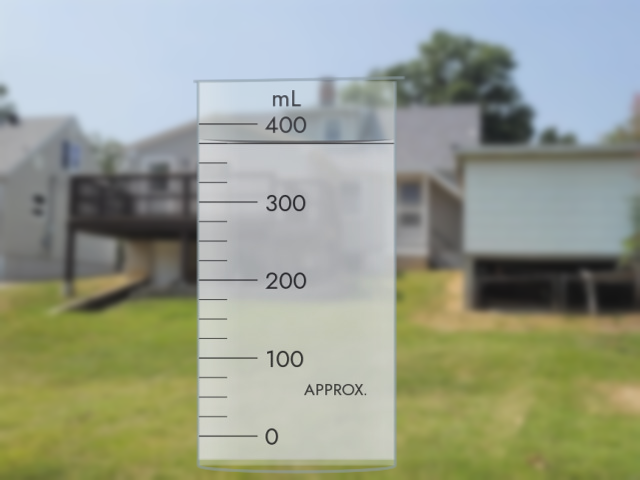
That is value=375 unit=mL
